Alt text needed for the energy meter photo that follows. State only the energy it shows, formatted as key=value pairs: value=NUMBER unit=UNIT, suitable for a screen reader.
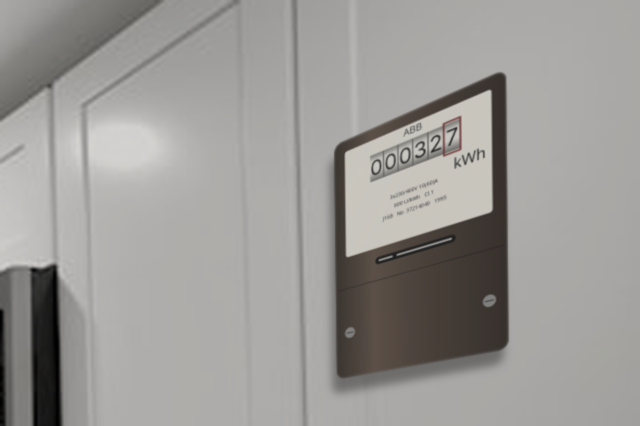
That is value=32.7 unit=kWh
